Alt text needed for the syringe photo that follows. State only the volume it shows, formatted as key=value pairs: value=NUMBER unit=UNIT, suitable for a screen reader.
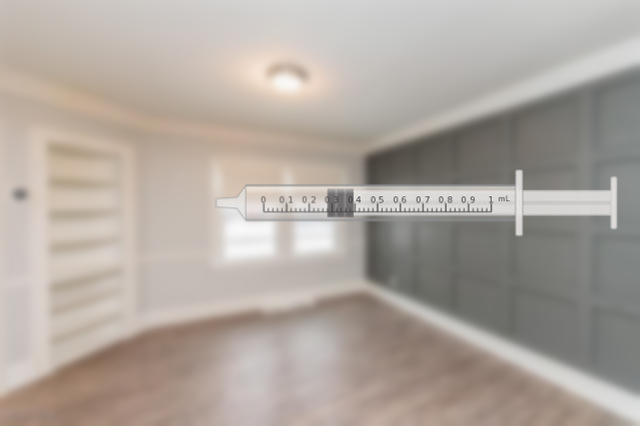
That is value=0.28 unit=mL
